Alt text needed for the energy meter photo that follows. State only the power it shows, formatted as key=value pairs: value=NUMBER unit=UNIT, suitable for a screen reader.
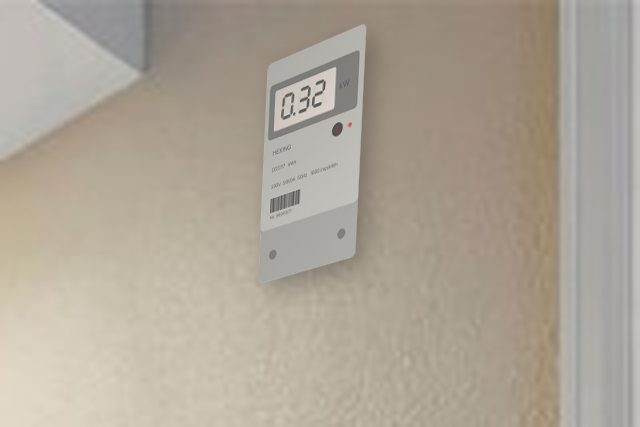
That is value=0.32 unit=kW
